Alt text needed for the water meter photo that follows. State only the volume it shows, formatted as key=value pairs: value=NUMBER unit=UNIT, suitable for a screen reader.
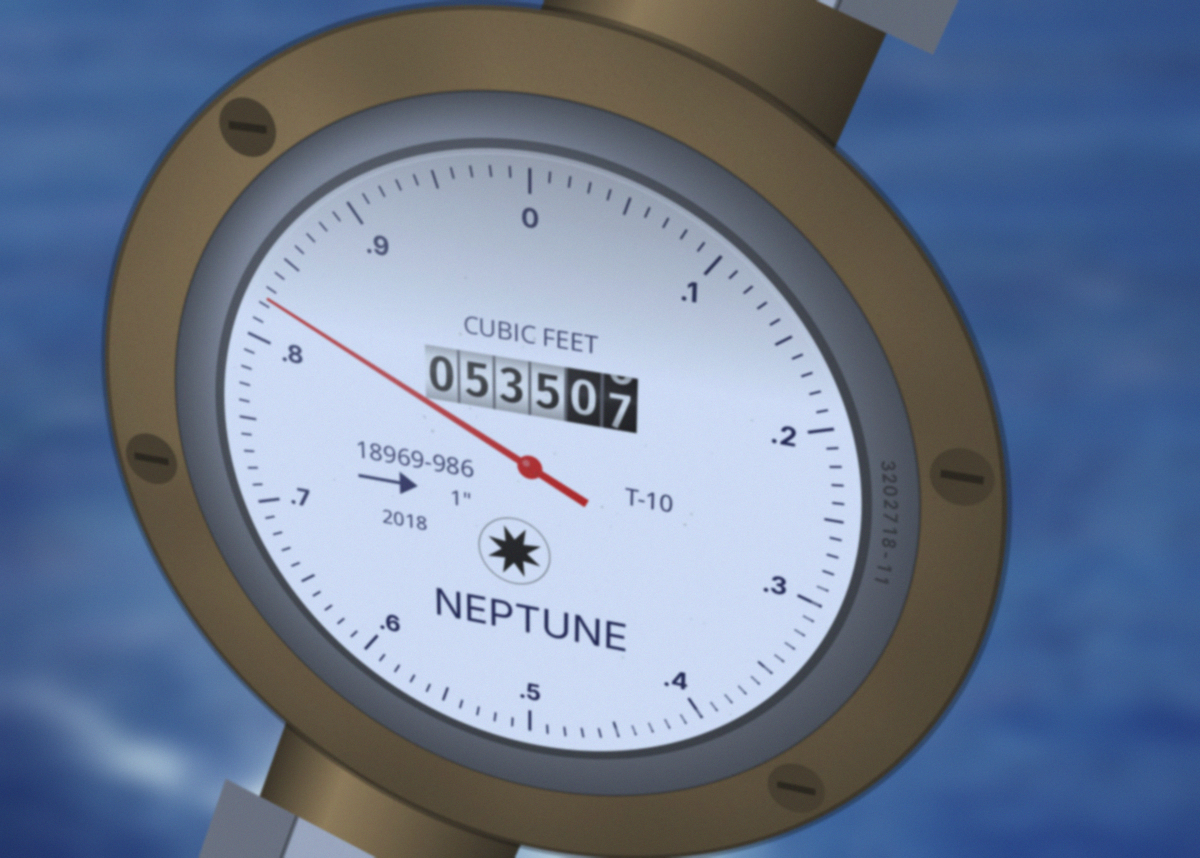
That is value=53506.82 unit=ft³
